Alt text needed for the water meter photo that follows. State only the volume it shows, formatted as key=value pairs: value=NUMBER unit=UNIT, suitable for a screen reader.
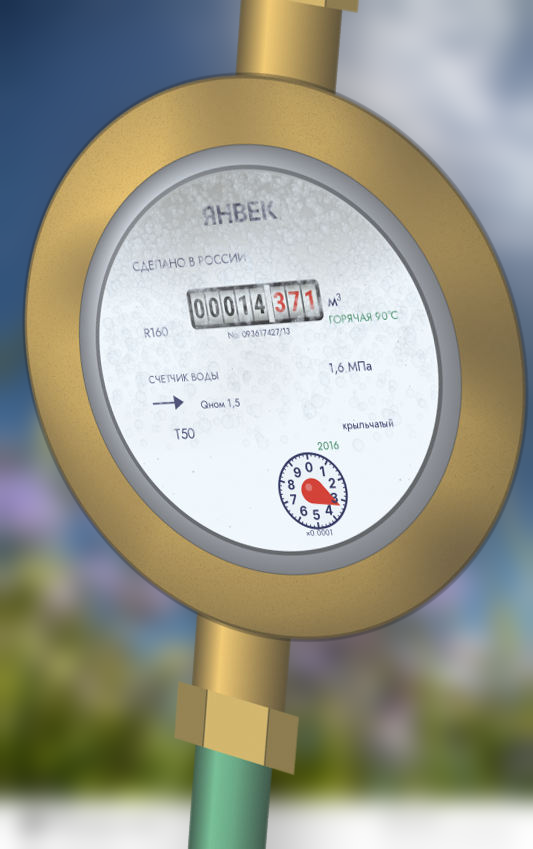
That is value=14.3713 unit=m³
